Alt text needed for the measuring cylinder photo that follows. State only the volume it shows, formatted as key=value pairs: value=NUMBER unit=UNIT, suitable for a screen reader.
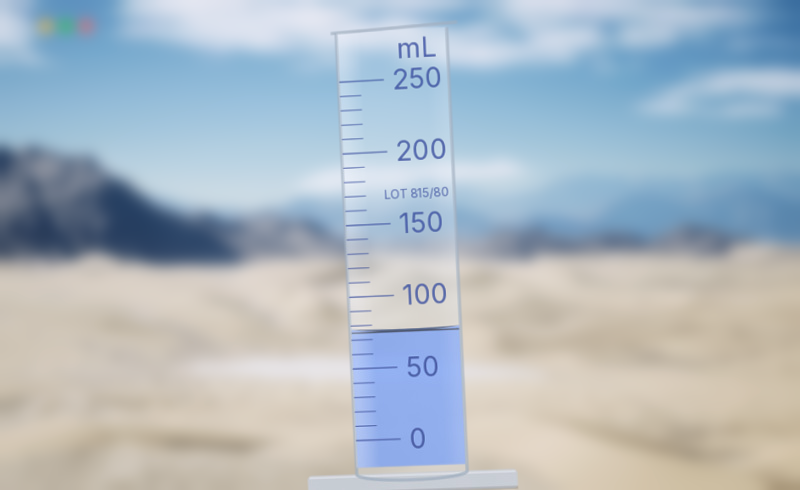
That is value=75 unit=mL
